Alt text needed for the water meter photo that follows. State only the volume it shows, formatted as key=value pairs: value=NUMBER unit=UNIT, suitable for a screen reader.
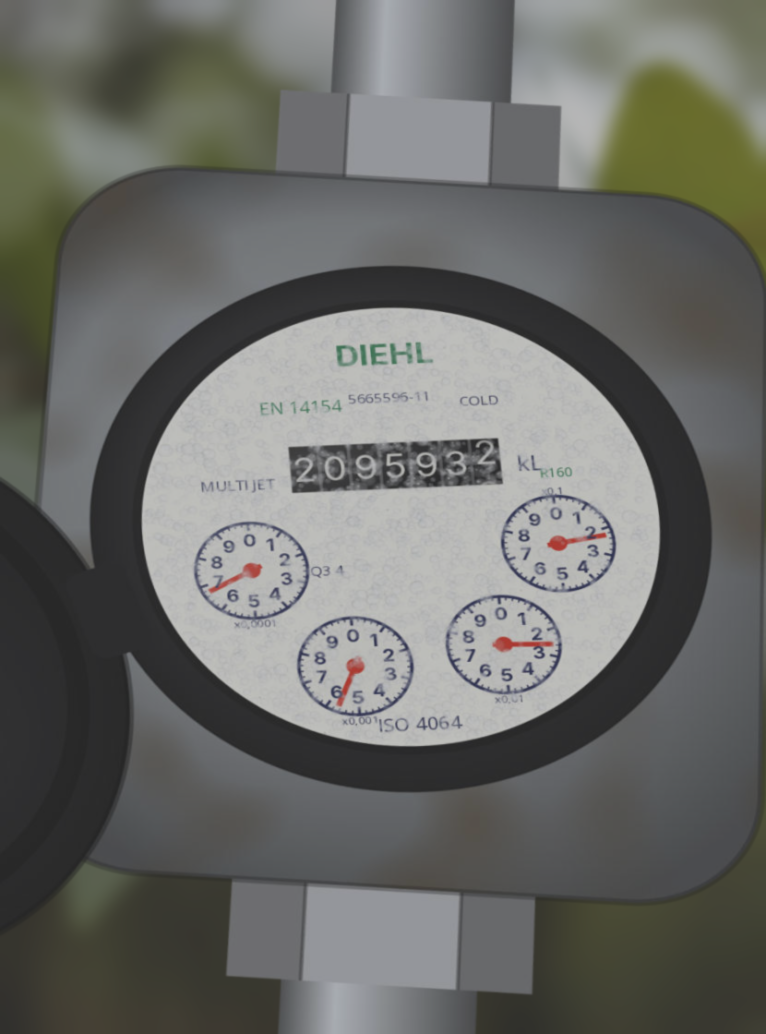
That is value=2095932.2256 unit=kL
